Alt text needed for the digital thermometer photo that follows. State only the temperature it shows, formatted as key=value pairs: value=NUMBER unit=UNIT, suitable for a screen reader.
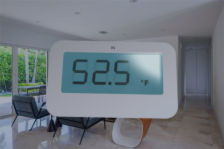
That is value=52.5 unit=°F
